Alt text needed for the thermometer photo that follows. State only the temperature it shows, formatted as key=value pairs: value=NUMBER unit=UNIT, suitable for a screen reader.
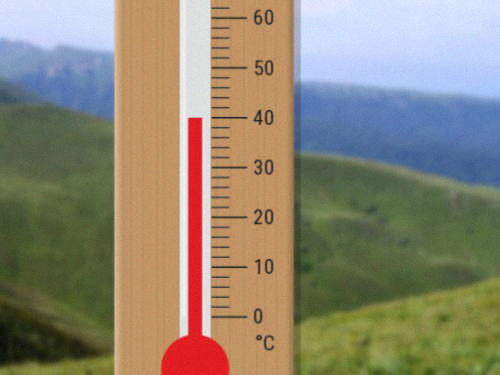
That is value=40 unit=°C
